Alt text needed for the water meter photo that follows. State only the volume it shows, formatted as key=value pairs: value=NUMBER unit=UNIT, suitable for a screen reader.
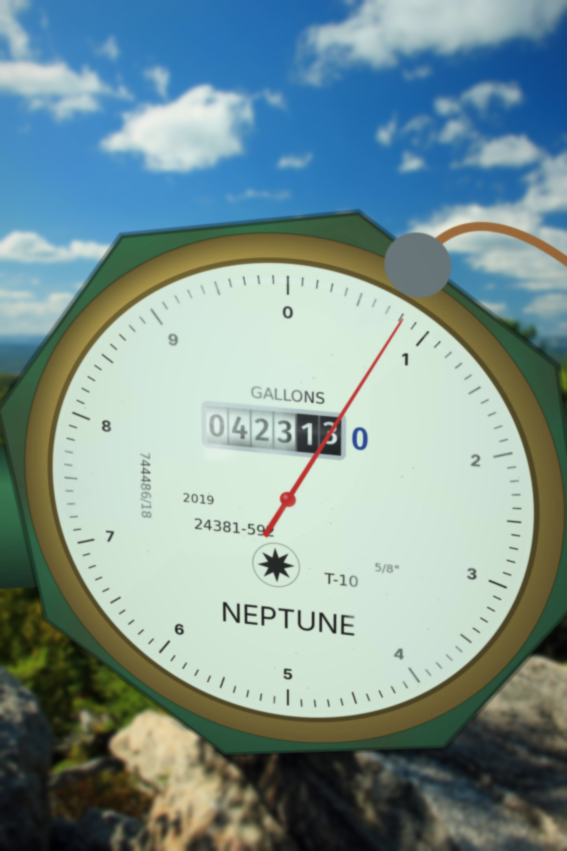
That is value=423130.8 unit=gal
